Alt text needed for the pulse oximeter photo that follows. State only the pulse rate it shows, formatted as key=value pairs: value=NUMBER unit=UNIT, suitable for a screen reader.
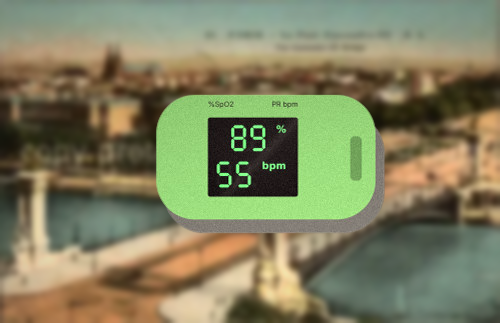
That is value=55 unit=bpm
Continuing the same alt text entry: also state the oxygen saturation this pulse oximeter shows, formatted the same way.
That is value=89 unit=%
